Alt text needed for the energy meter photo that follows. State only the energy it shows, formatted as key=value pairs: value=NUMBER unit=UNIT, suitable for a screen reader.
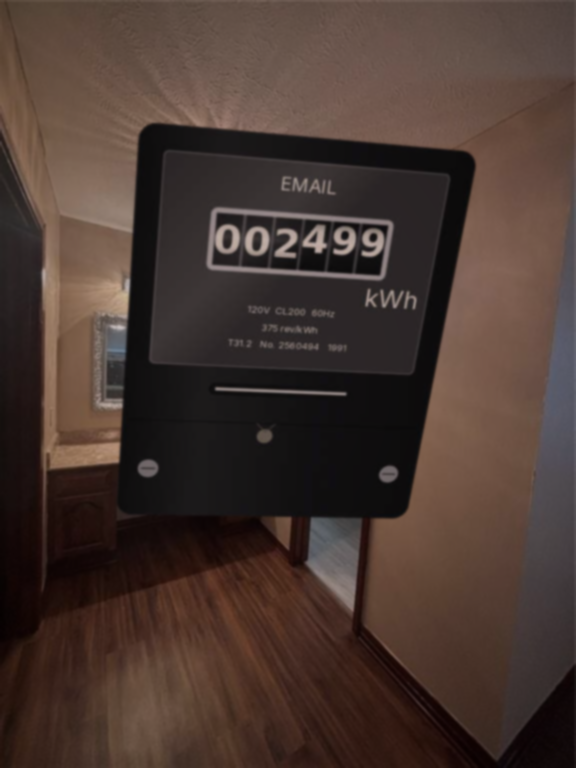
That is value=2499 unit=kWh
